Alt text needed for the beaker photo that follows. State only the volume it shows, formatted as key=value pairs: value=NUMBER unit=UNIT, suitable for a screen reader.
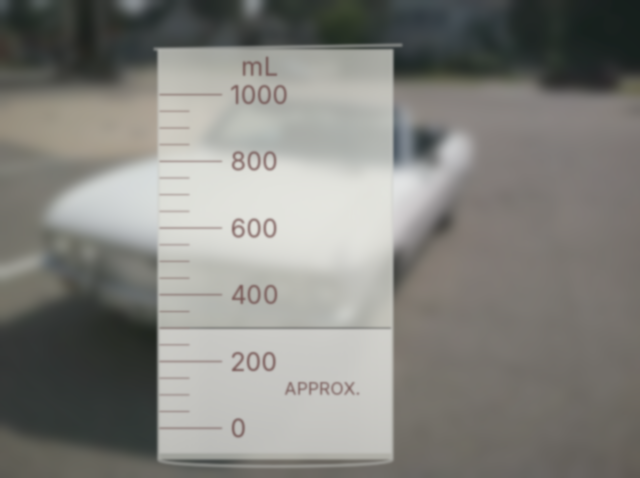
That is value=300 unit=mL
